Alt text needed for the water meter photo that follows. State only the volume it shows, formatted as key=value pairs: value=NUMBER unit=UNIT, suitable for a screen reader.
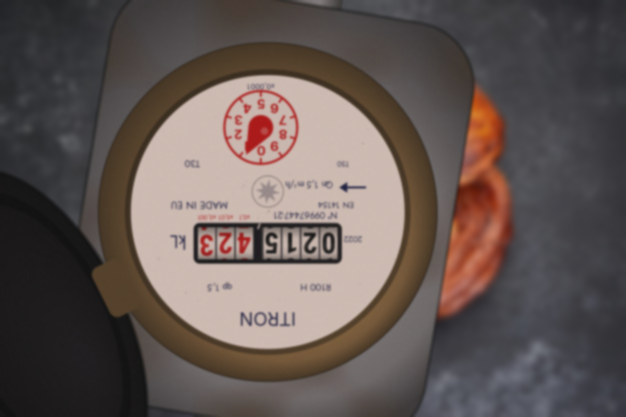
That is value=215.4230 unit=kL
